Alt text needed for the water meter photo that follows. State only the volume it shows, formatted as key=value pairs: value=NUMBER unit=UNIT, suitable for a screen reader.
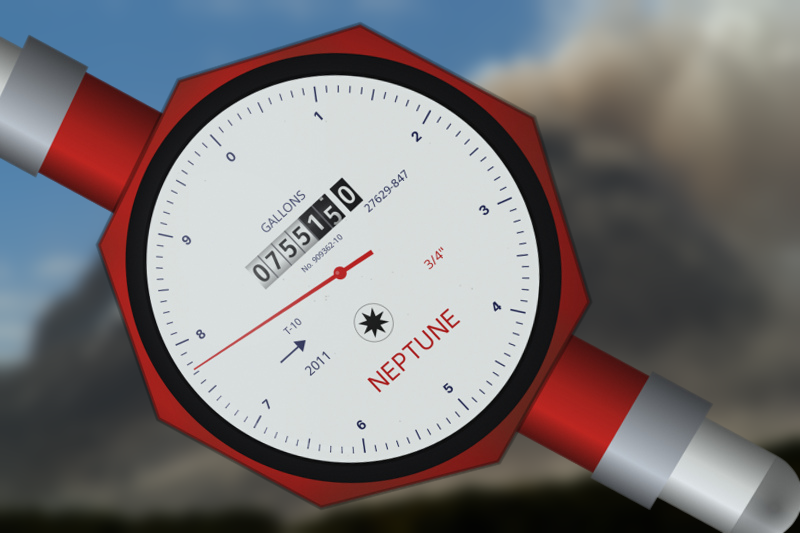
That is value=755147.7 unit=gal
